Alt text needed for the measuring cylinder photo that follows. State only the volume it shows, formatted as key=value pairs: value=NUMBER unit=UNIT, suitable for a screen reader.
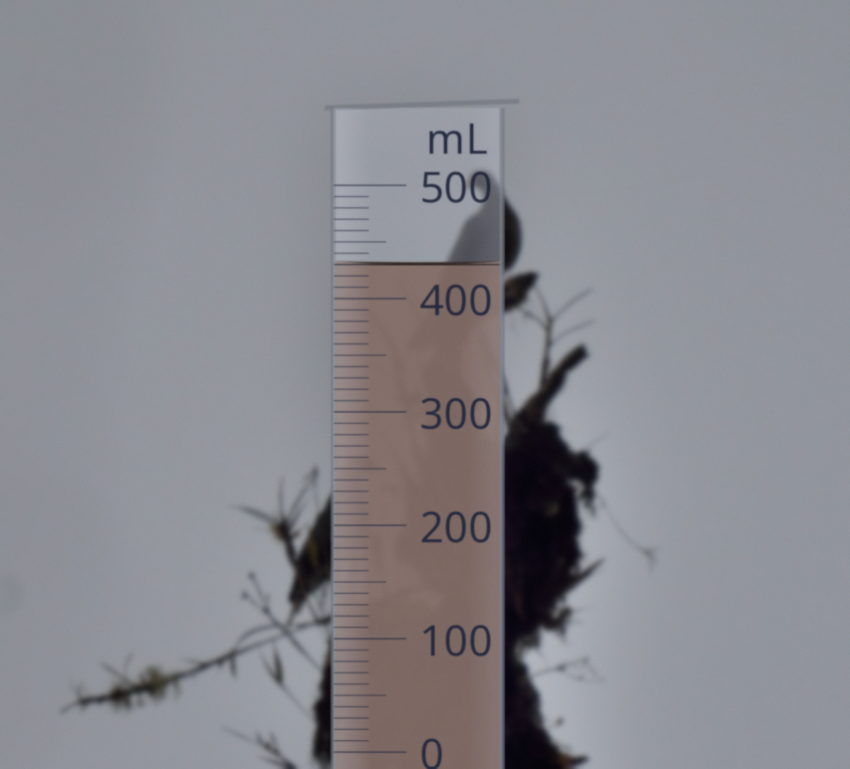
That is value=430 unit=mL
